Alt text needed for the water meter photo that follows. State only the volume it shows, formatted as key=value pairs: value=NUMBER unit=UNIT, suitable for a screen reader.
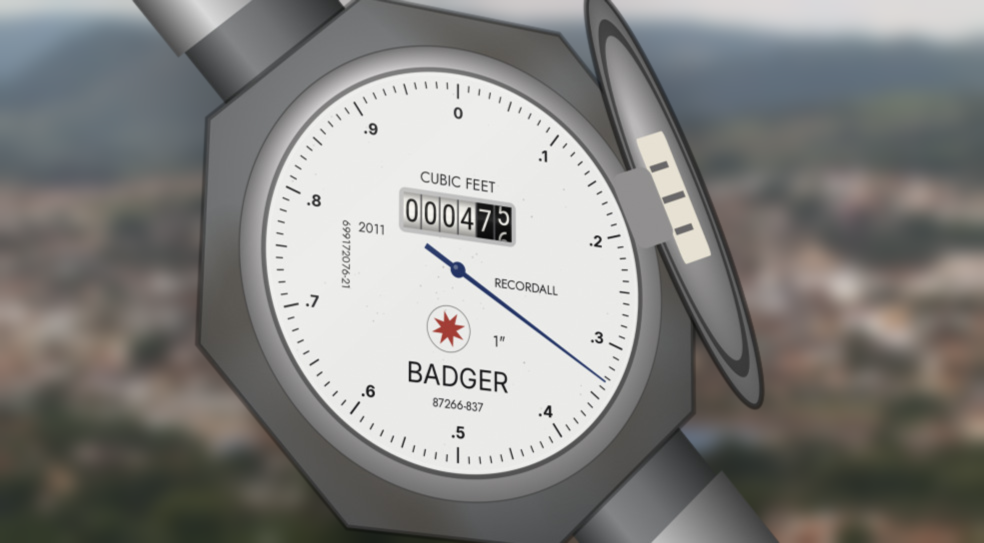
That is value=475.33 unit=ft³
